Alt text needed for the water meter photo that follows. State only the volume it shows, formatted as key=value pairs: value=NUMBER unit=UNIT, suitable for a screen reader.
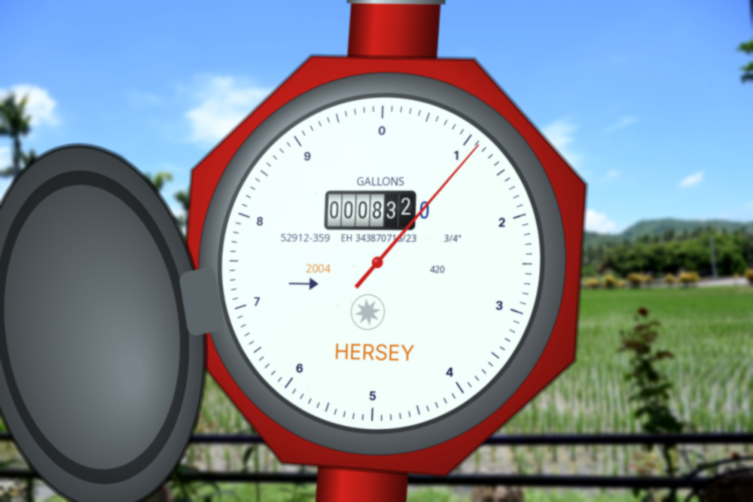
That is value=8321.1 unit=gal
